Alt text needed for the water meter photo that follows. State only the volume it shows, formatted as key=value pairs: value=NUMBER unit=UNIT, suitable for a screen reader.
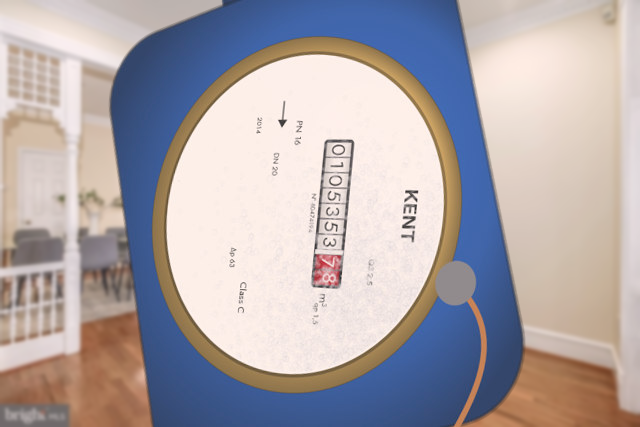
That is value=105353.78 unit=m³
